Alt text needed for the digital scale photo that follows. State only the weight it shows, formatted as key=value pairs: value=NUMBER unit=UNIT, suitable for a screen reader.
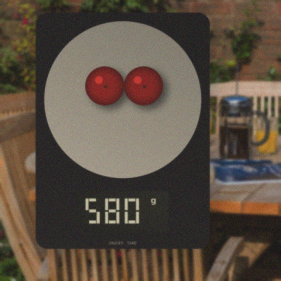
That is value=580 unit=g
